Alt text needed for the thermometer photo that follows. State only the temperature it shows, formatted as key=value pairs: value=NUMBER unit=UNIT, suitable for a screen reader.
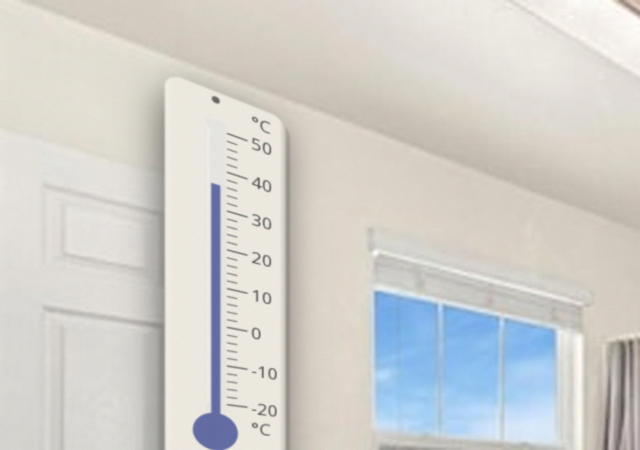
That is value=36 unit=°C
